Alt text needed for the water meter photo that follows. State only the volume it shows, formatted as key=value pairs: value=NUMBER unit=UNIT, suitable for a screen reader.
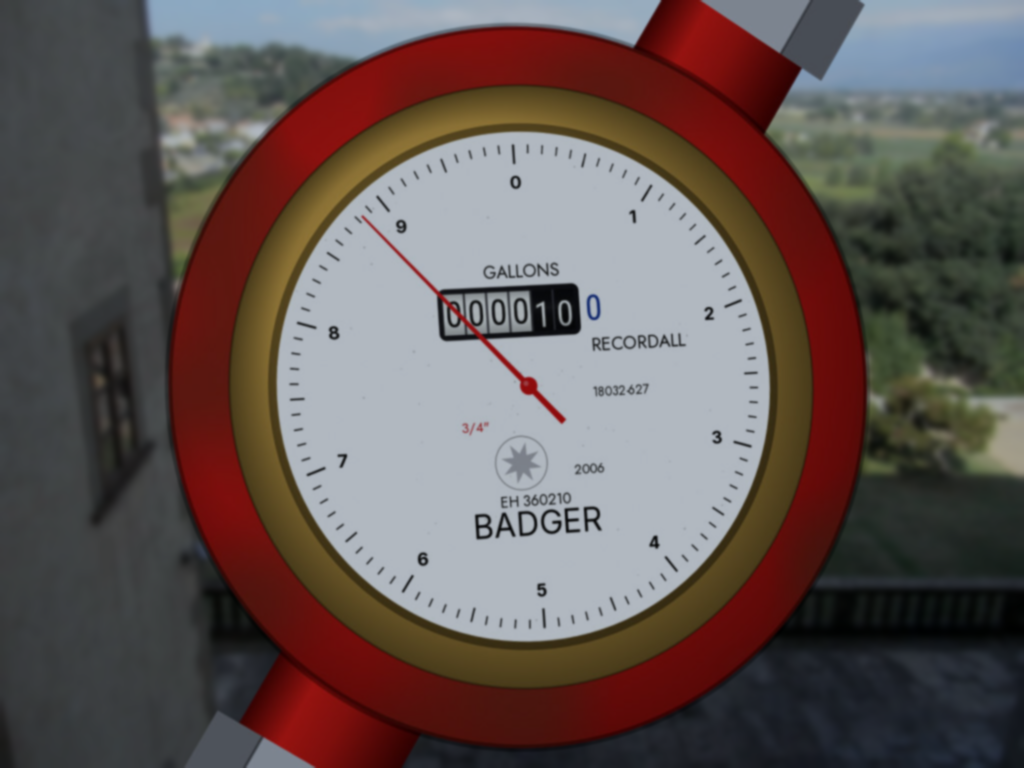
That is value=98.8 unit=gal
